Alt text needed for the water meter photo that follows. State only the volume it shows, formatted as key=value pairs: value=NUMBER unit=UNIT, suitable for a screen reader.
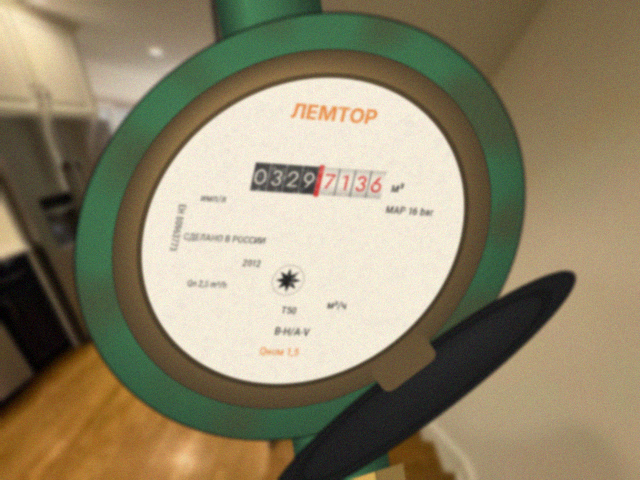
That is value=329.7136 unit=m³
